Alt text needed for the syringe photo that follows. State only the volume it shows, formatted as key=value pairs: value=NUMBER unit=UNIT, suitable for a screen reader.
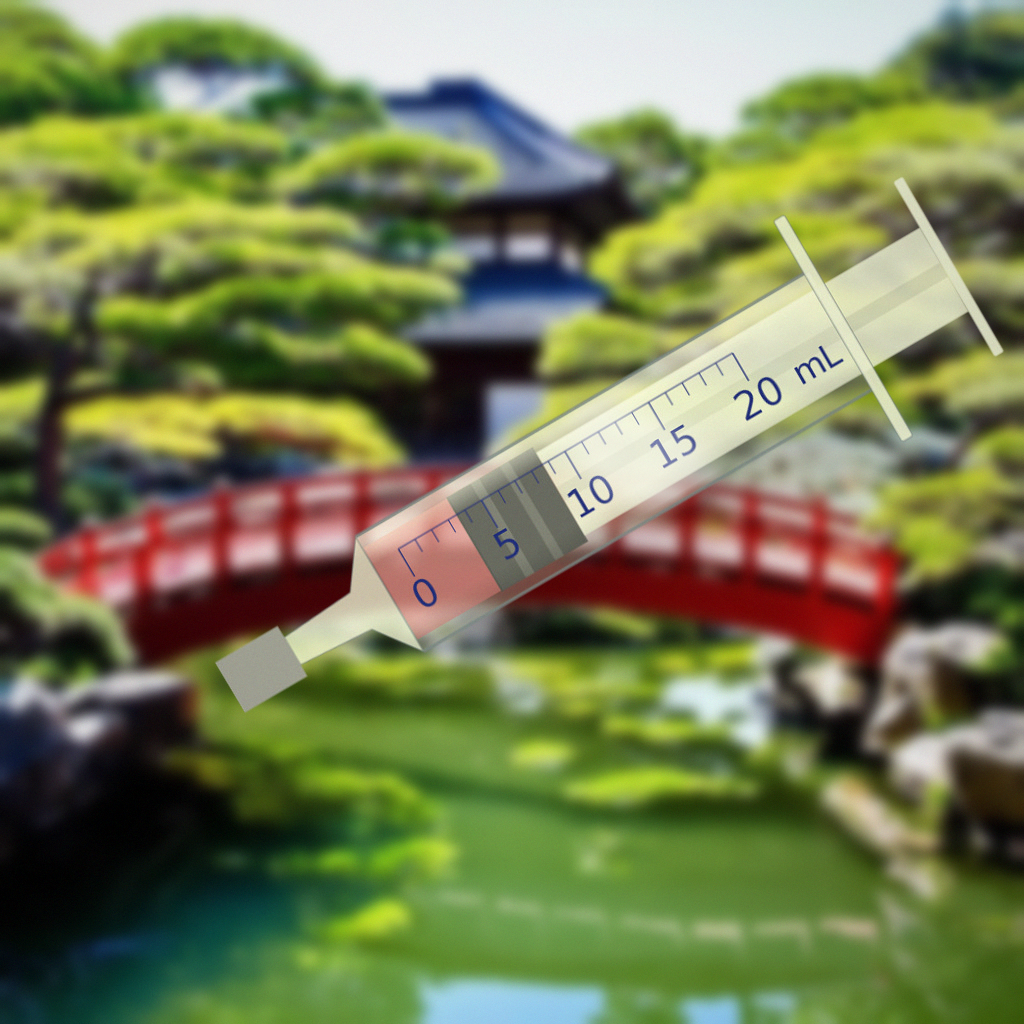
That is value=3.5 unit=mL
